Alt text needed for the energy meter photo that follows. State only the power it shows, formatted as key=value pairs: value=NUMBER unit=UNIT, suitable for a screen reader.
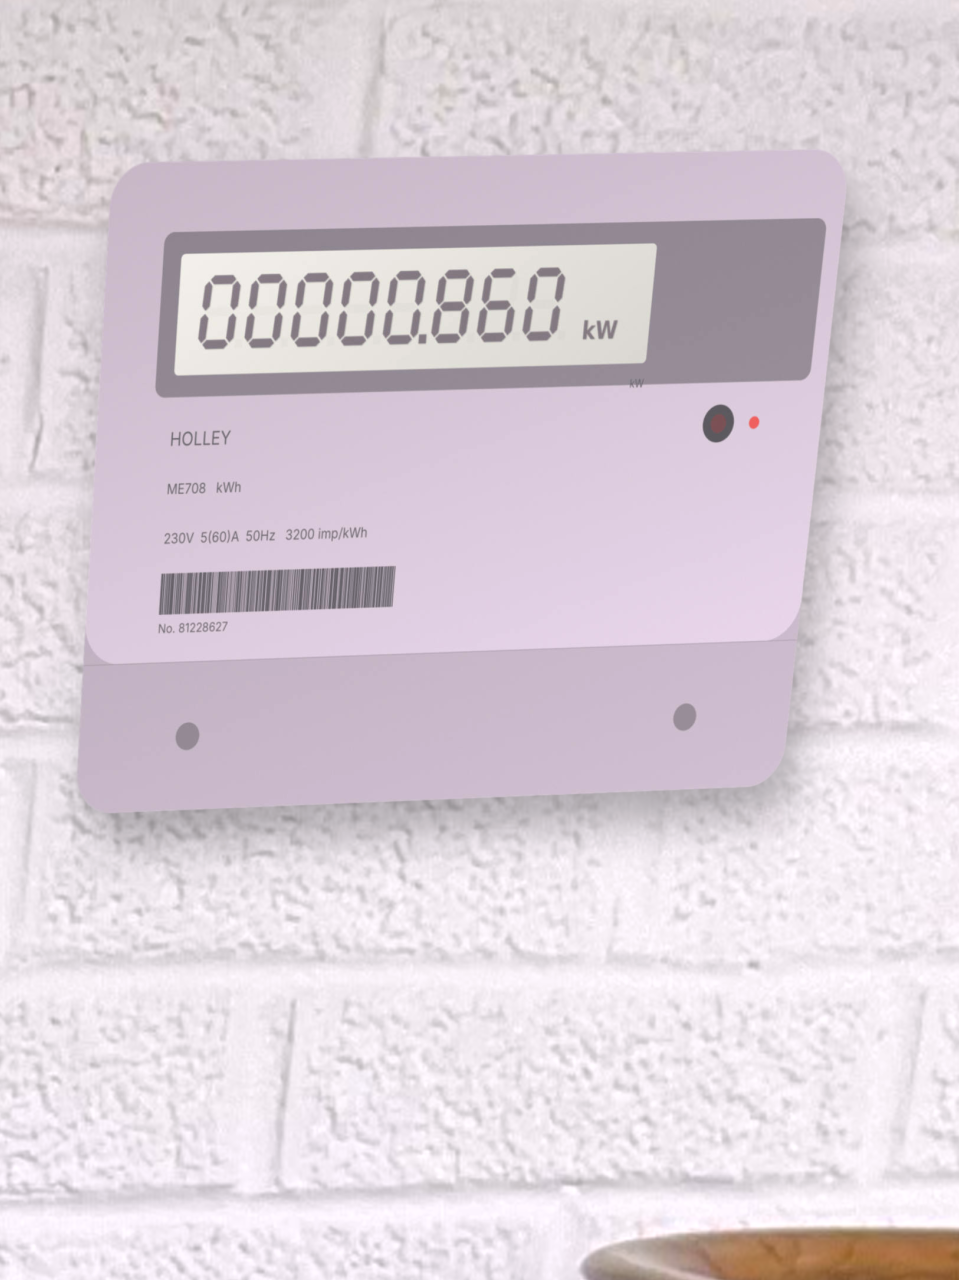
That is value=0.860 unit=kW
